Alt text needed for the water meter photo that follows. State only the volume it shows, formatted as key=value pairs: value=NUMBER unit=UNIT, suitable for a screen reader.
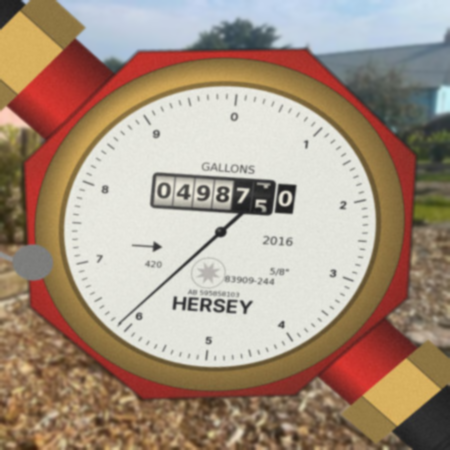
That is value=498746.1 unit=gal
